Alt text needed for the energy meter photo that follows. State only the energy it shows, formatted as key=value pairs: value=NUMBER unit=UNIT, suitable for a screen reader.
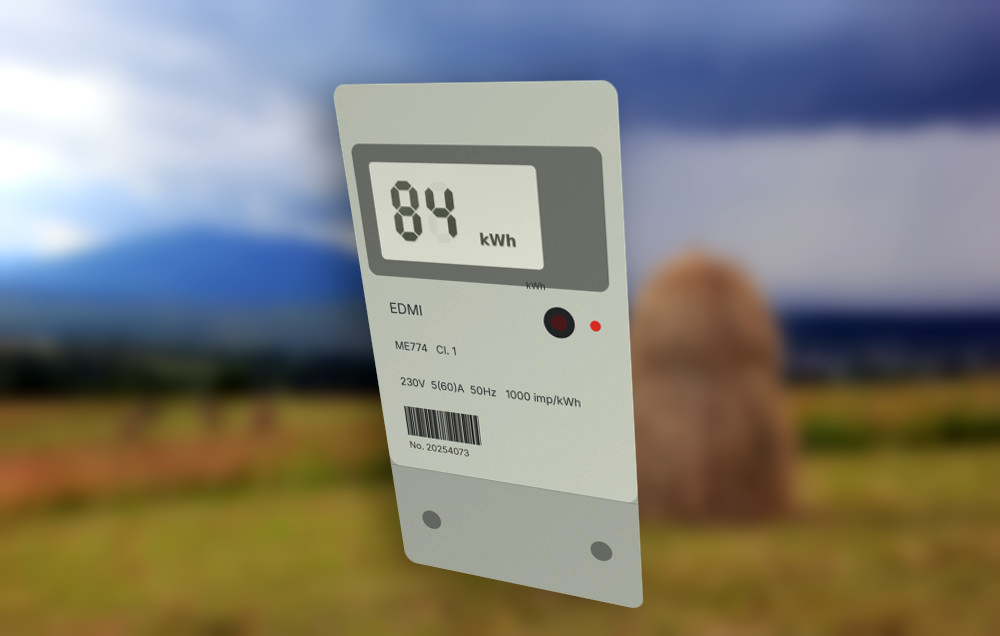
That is value=84 unit=kWh
